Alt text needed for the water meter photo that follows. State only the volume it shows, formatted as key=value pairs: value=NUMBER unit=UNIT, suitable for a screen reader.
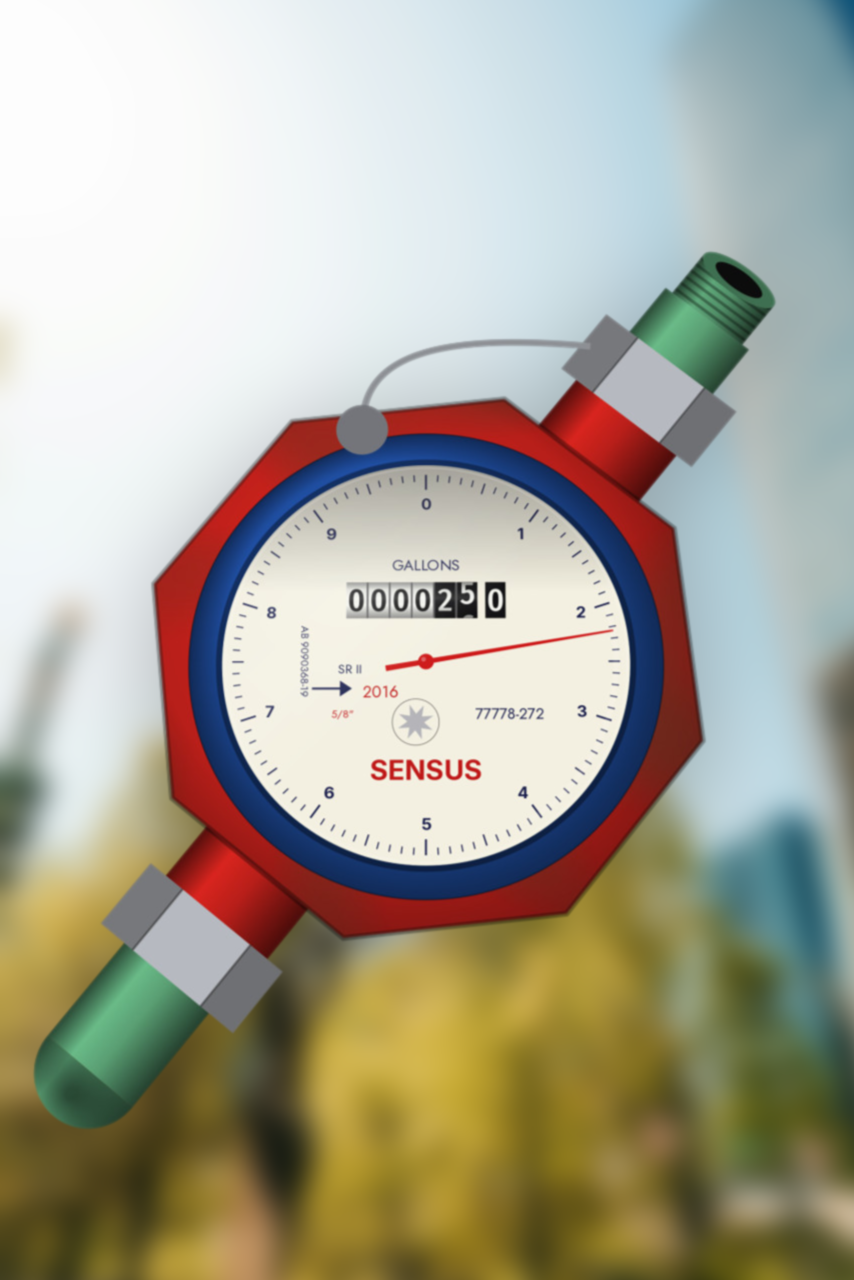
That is value=252.2 unit=gal
